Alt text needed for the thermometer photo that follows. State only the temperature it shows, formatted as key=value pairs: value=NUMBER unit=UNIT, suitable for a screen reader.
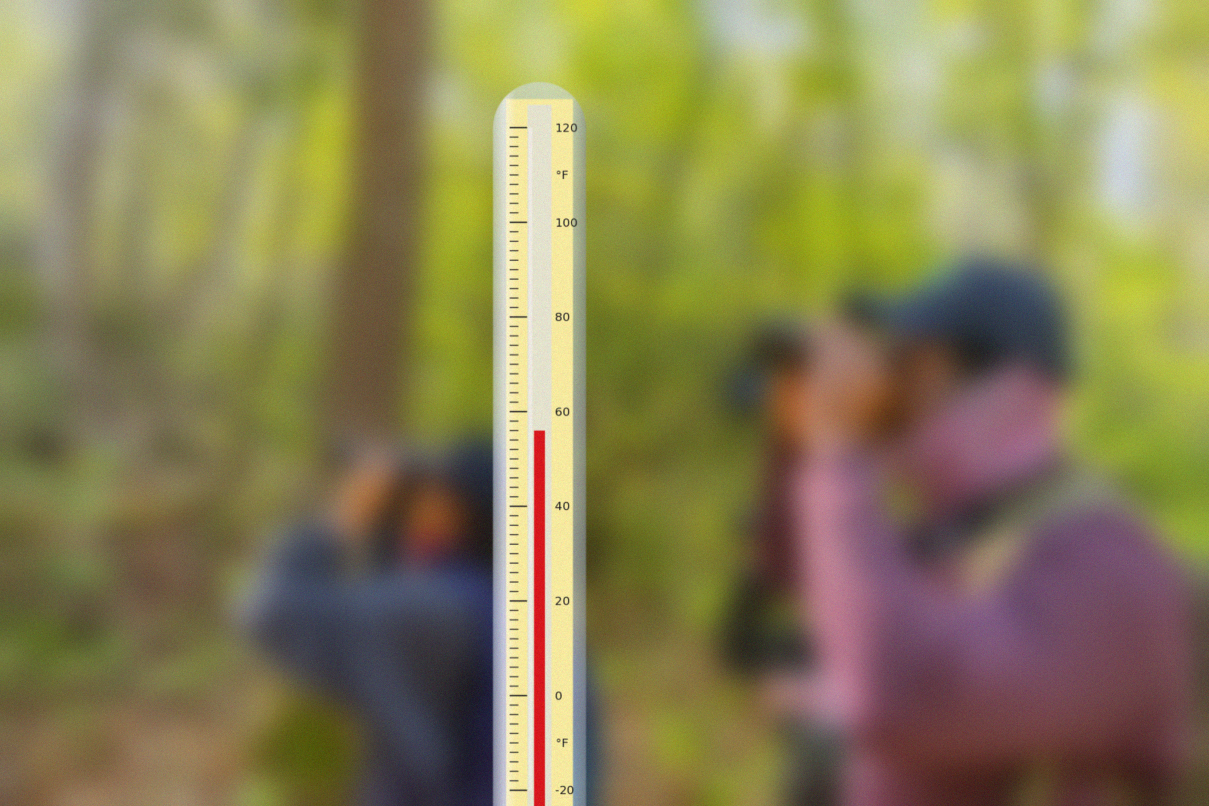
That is value=56 unit=°F
